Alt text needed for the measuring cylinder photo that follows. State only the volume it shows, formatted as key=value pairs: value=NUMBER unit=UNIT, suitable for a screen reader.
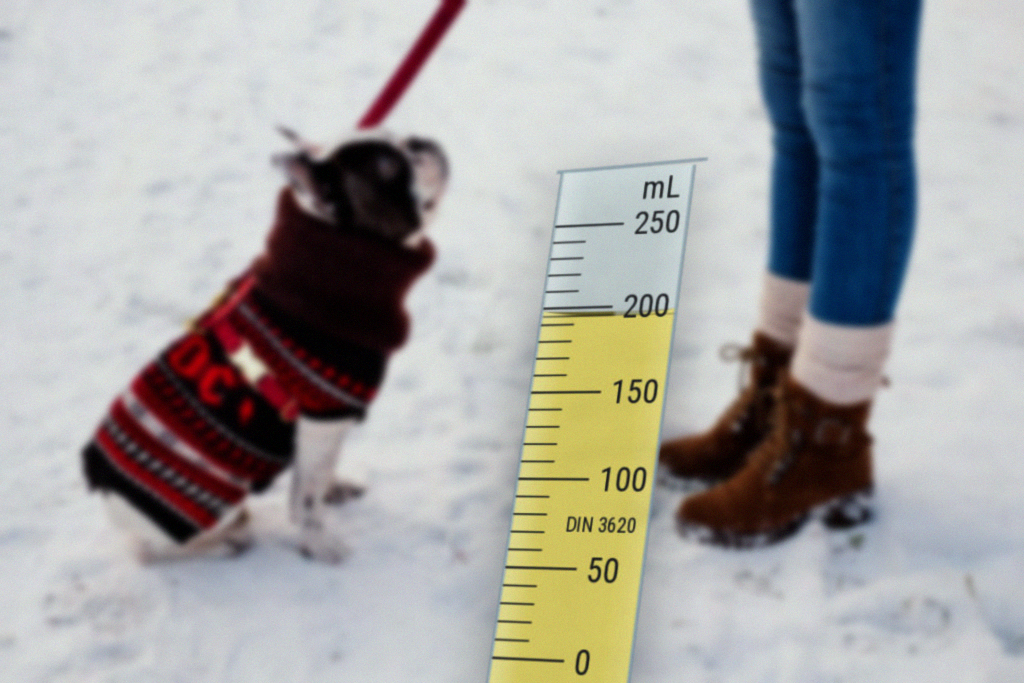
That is value=195 unit=mL
